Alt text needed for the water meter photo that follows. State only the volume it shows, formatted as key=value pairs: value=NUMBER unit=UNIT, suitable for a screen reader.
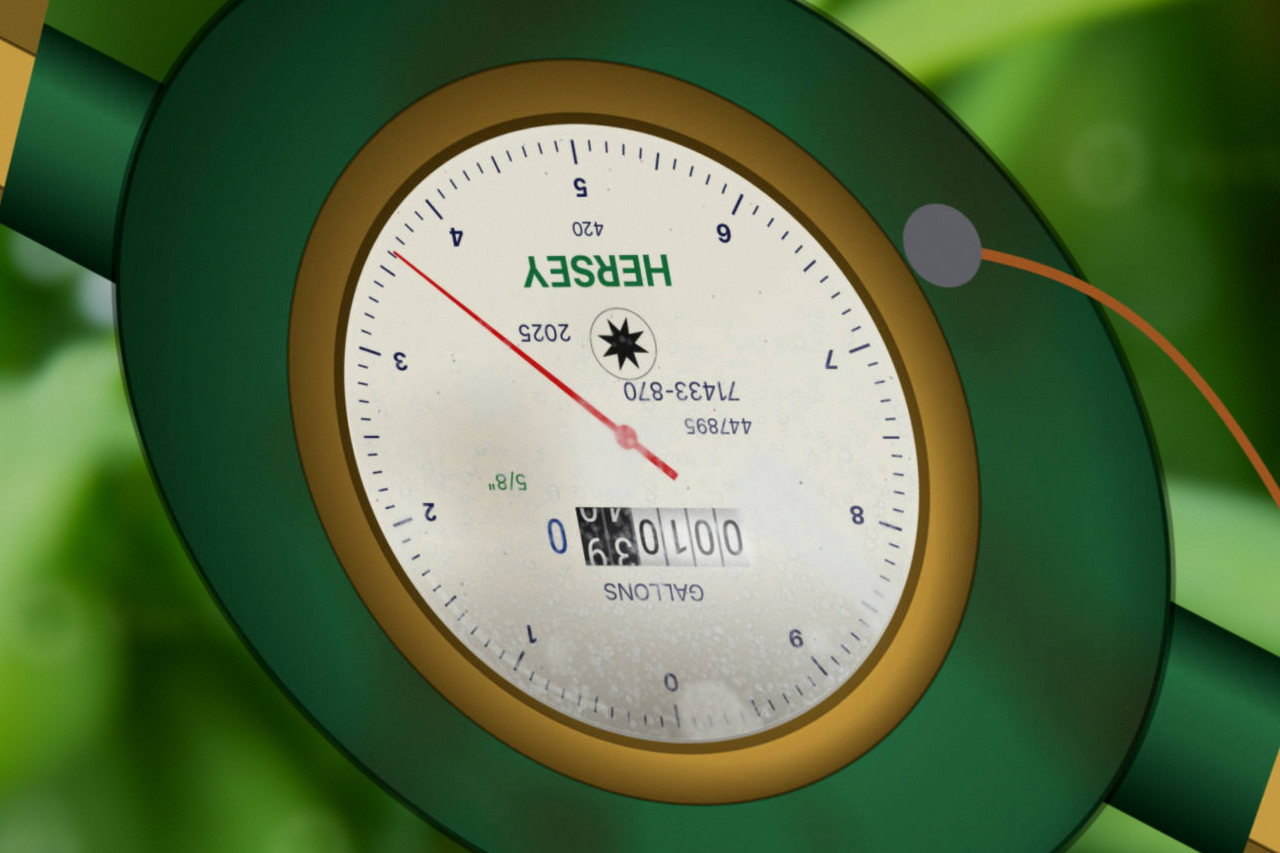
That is value=10393.6 unit=gal
